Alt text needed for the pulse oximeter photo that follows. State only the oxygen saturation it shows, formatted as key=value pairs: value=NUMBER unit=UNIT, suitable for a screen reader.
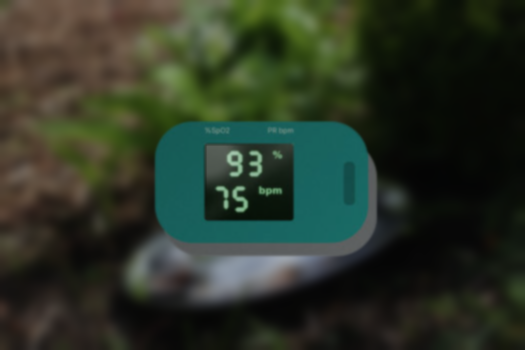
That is value=93 unit=%
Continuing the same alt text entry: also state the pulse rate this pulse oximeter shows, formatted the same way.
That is value=75 unit=bpm
